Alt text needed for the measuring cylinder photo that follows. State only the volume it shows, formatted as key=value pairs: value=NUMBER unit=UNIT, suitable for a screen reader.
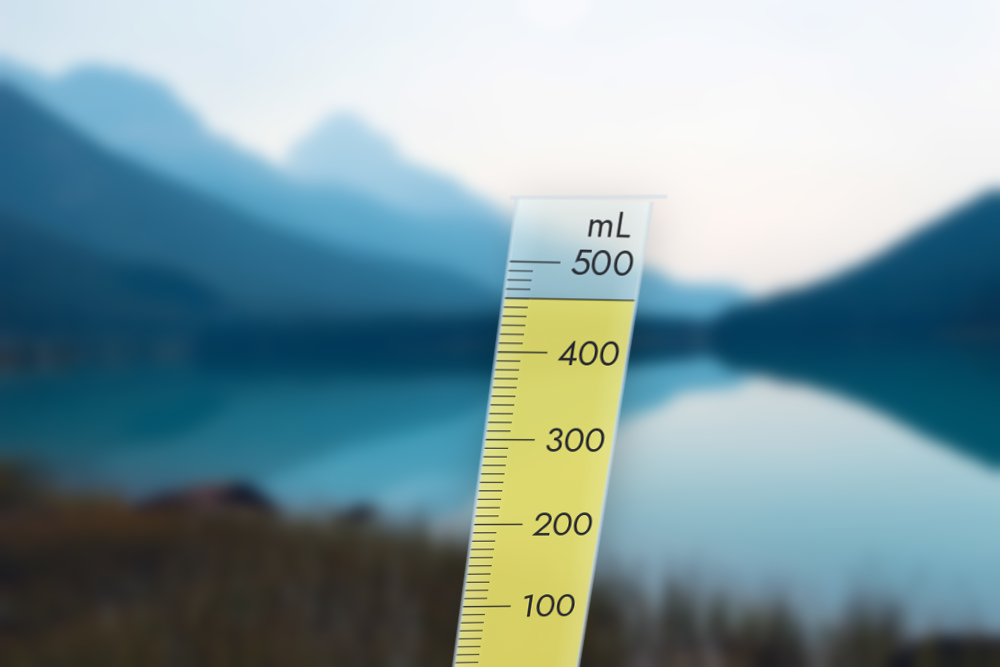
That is value=460 unit=mL
